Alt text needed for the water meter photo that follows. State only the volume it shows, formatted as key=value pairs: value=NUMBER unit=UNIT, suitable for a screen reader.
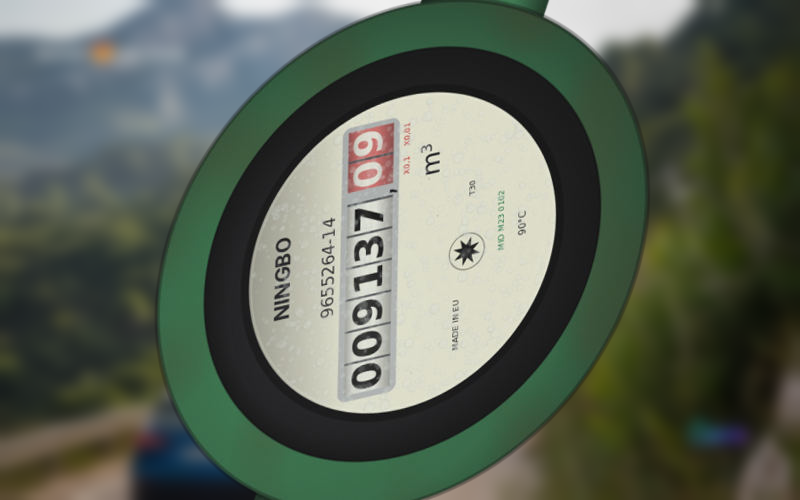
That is value=9137.09 unit=m³
